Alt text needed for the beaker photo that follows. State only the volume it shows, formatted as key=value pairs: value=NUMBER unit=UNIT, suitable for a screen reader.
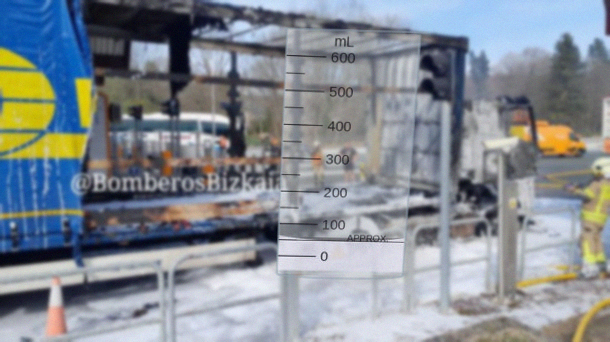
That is value=50 unit=mL
